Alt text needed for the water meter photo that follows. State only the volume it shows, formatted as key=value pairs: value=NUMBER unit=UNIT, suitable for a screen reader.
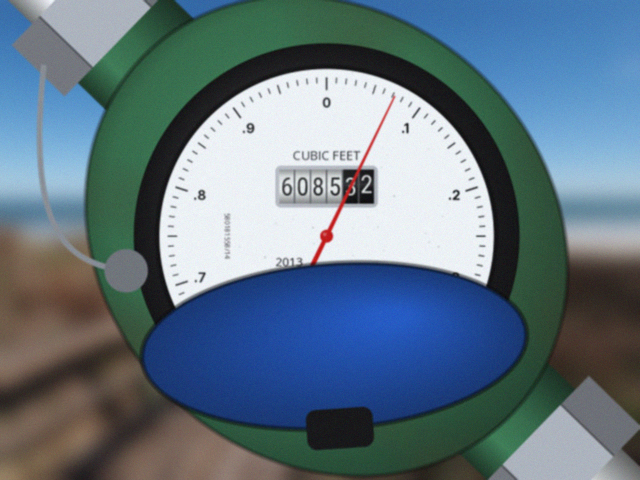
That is value=608532.07 unit=ft³
